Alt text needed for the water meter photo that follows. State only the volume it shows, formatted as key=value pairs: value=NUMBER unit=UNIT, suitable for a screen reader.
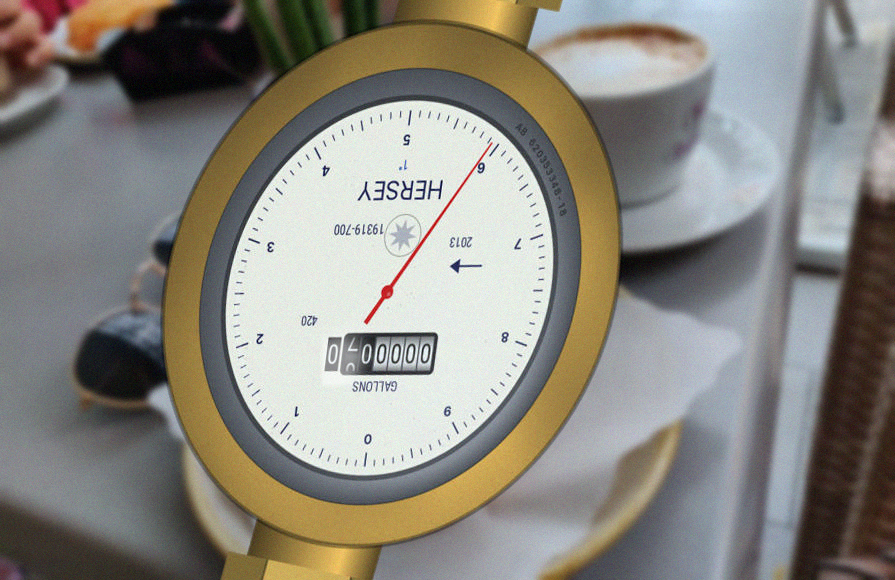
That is value=65.9 unit=gal
